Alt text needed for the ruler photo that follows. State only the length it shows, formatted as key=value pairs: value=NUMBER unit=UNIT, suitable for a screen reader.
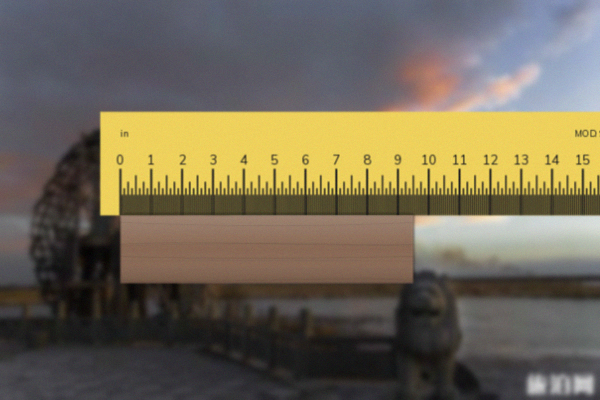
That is value=9.5 unit=in
